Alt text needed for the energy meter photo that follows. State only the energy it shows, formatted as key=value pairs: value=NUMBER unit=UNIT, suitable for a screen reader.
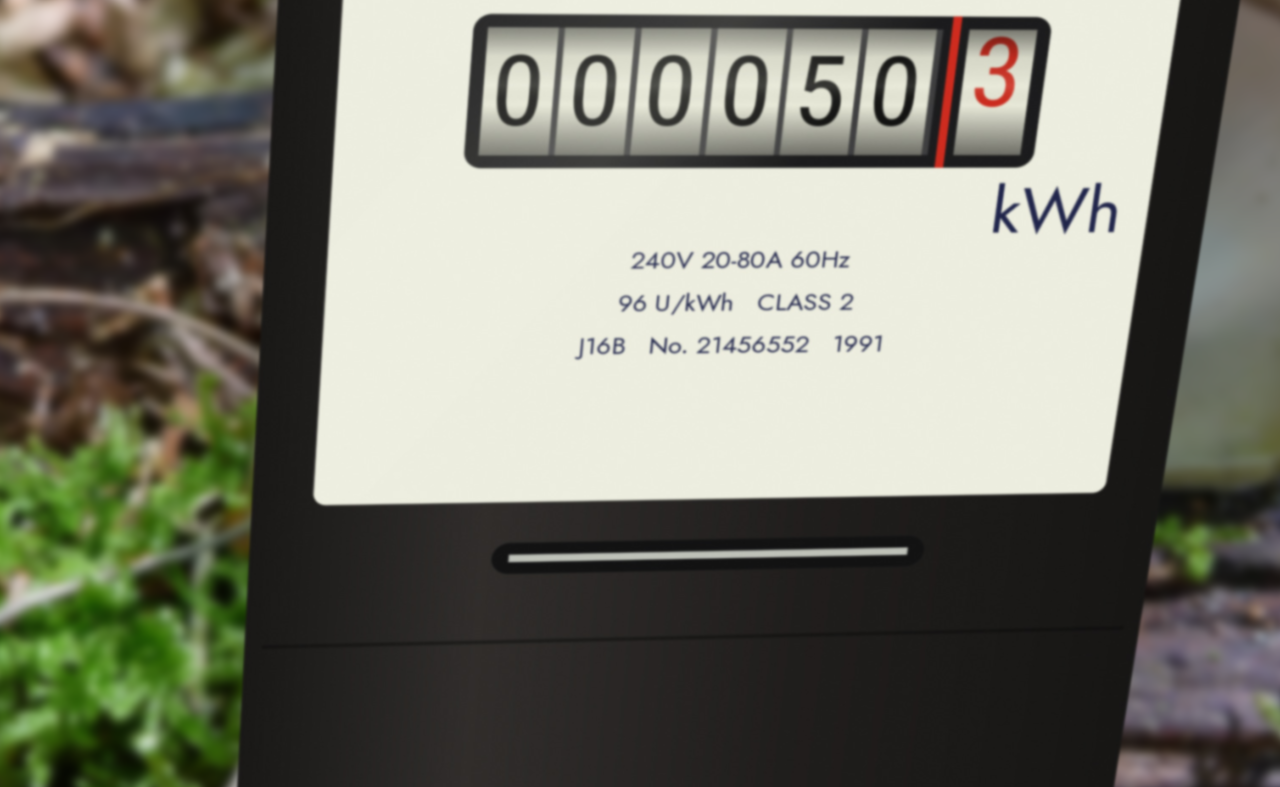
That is value=50.3 unit=kWh
